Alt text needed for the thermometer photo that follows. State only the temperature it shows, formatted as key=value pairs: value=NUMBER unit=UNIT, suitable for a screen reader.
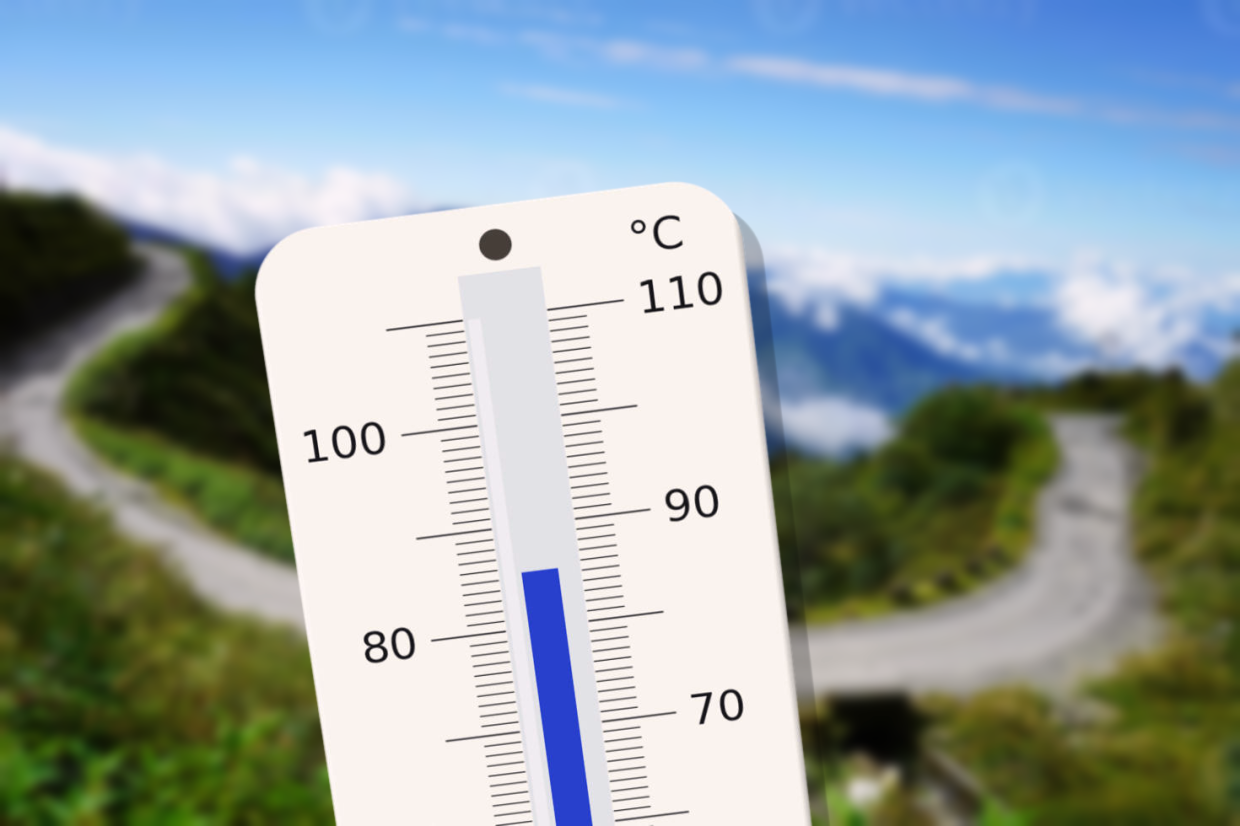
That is value=85.5 unit=°C
